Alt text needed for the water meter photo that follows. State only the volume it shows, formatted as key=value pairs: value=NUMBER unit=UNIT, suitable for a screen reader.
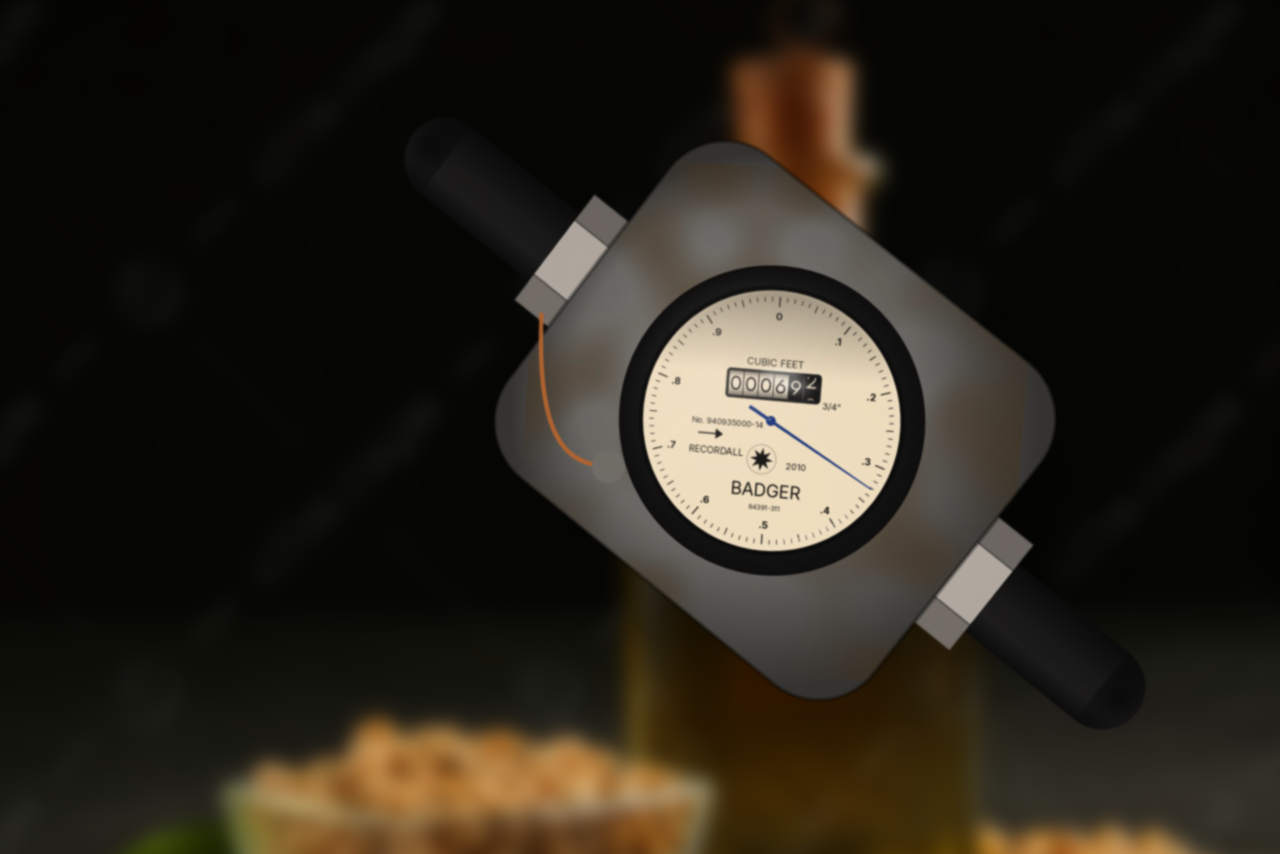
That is value=692.33 unit=ft³
